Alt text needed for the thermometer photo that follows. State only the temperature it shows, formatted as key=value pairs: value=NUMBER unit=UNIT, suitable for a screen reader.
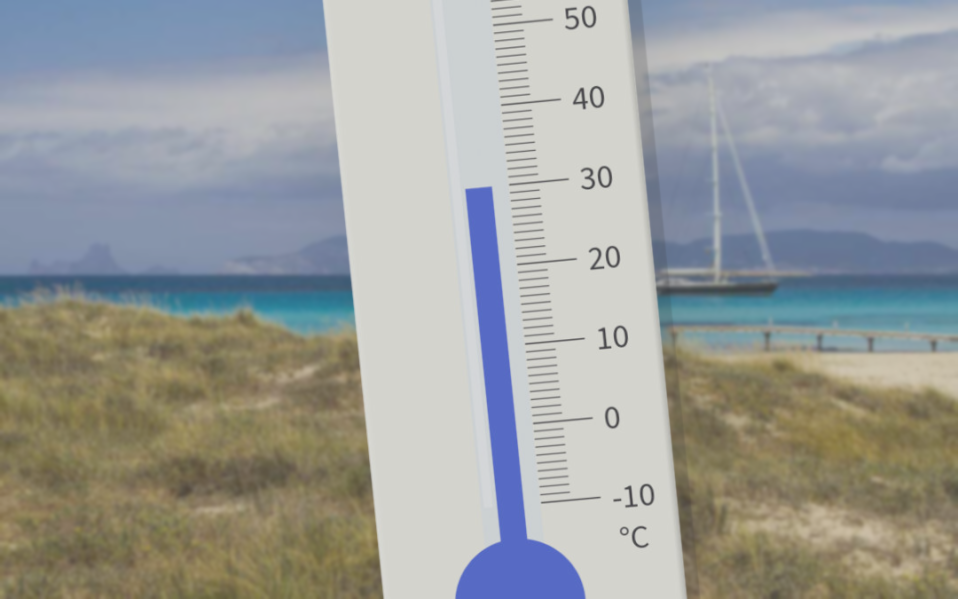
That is value=30 unit=°C
